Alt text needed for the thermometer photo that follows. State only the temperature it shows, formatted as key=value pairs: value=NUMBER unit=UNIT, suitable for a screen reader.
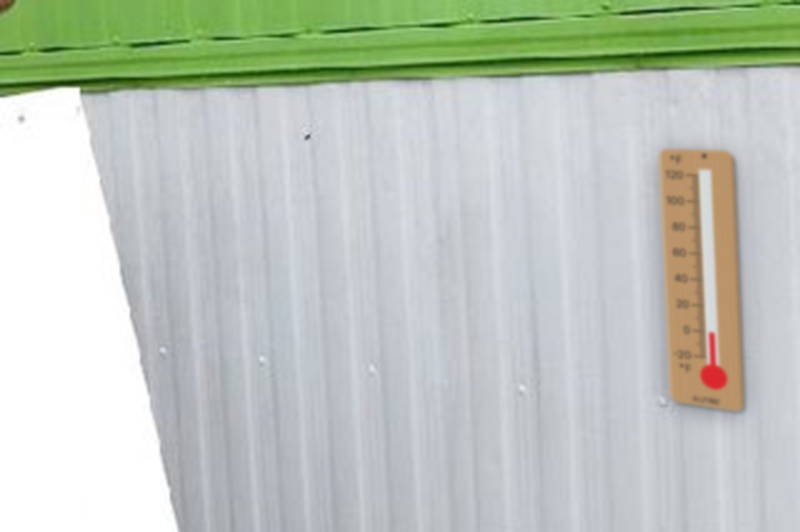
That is value=0 unit=°F
